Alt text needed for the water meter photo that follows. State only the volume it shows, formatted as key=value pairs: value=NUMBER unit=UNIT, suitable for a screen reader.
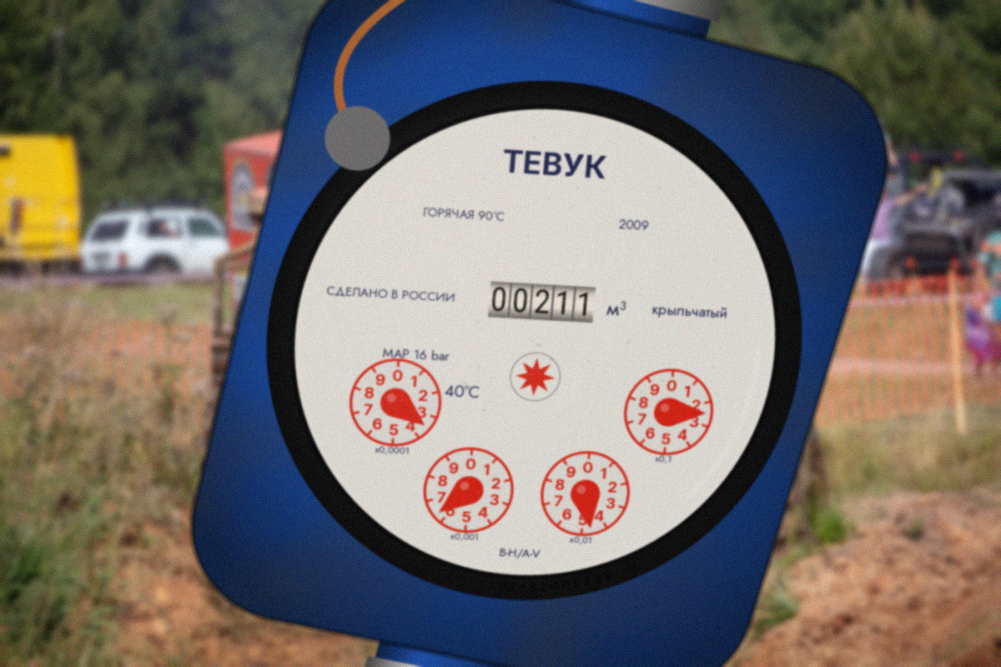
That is value=211.2463 unit=m³
